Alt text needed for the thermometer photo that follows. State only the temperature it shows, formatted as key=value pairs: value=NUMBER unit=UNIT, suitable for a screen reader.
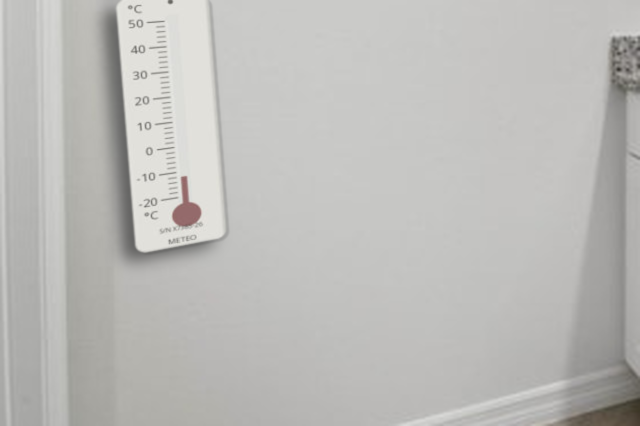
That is value=-12 unit=°C
